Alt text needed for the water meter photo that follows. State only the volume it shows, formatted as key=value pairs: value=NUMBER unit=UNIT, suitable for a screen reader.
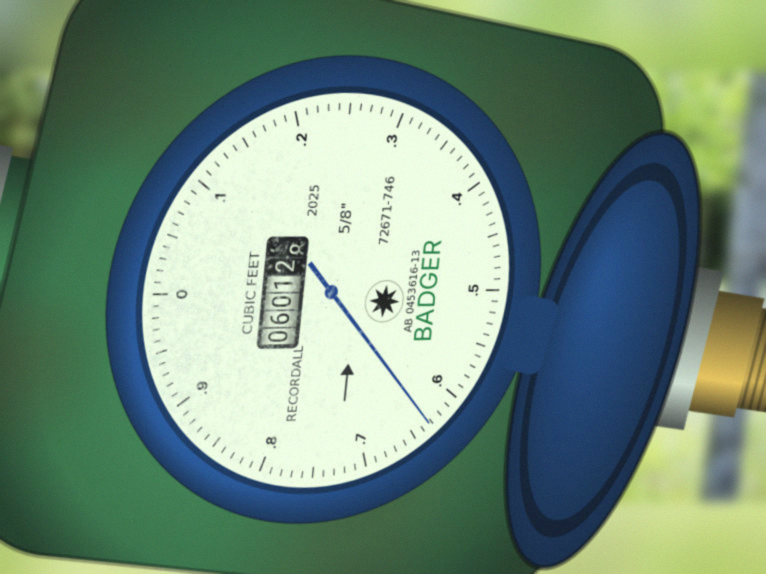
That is value=60127.63 unit=ft³
